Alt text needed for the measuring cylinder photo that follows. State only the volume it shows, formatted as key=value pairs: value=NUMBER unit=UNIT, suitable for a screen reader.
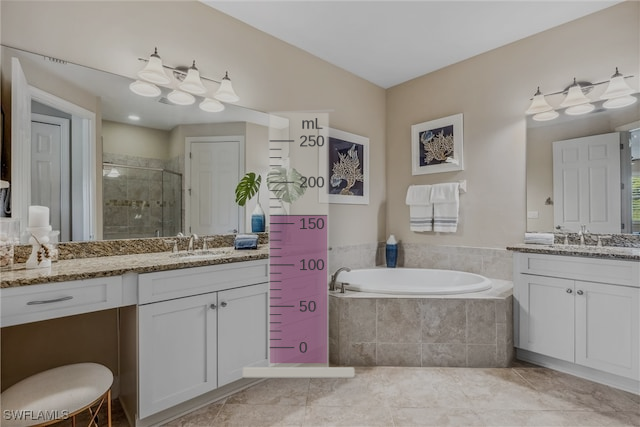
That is value=160 unit=mL
